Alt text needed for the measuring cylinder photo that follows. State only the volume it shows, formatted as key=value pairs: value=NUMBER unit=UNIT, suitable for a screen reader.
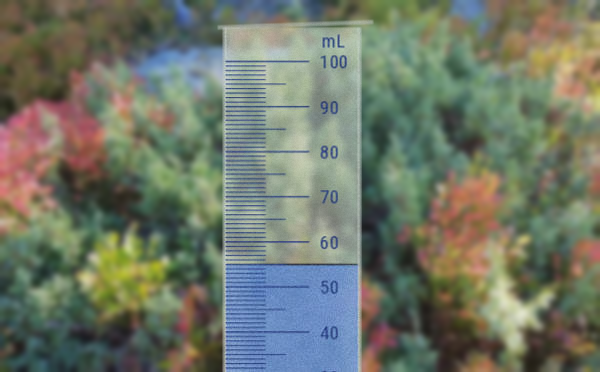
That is value=55 unit=mL
